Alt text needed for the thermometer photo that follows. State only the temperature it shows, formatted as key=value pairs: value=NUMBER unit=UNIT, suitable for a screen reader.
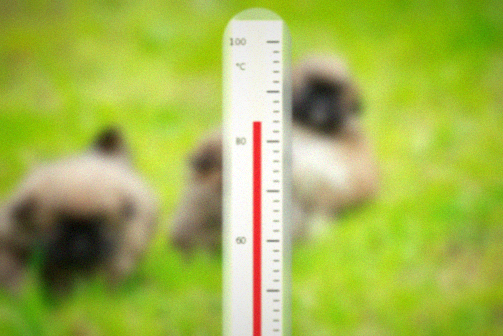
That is value=84 unit=°C
